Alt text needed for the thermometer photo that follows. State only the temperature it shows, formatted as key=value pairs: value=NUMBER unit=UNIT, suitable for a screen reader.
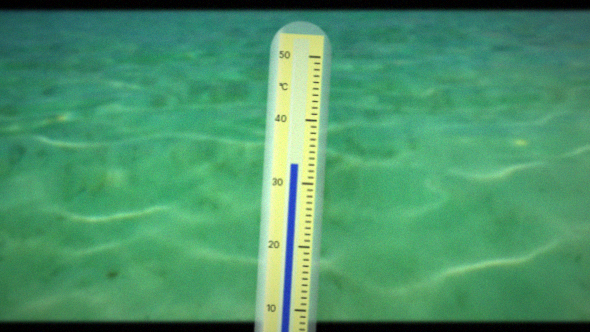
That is value=33 unit=°C
